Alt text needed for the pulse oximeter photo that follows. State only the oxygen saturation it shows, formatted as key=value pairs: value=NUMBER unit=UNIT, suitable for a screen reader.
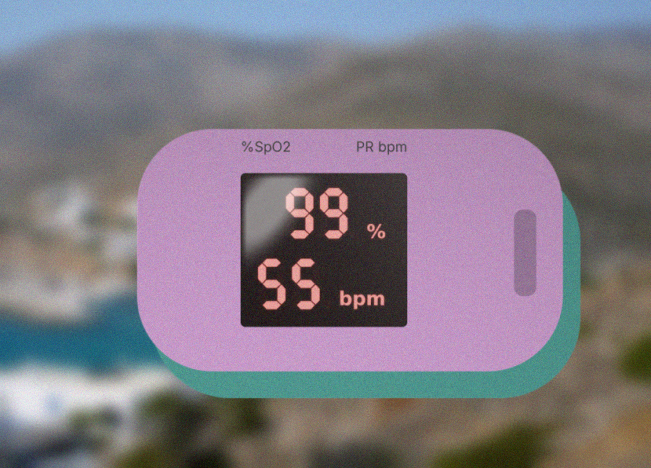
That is value=99 unit=%
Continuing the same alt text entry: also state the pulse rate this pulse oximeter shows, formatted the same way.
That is value=55 unit=bpm
